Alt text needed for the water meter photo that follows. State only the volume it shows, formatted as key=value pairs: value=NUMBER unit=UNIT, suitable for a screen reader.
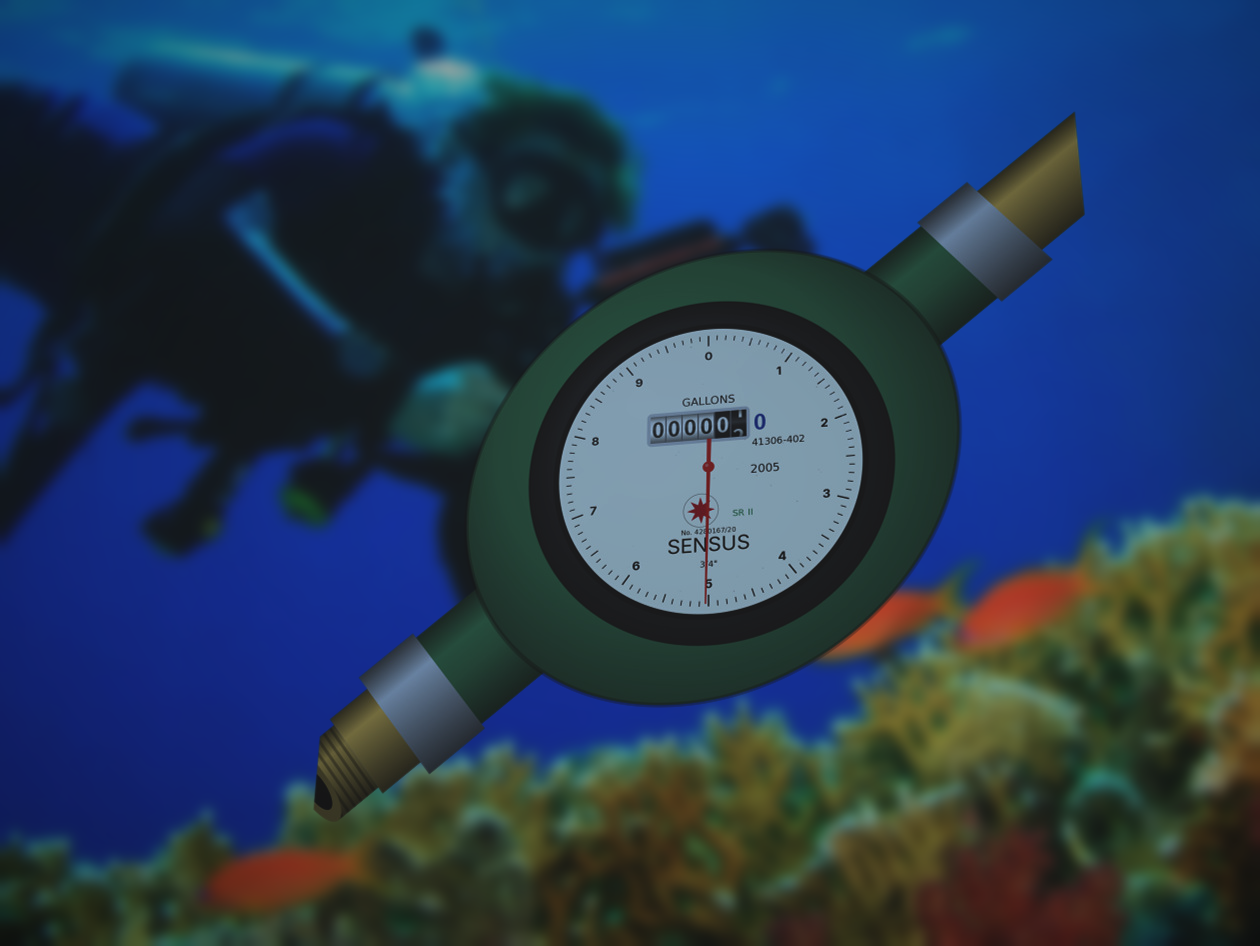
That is value=15.0 unit=gal
